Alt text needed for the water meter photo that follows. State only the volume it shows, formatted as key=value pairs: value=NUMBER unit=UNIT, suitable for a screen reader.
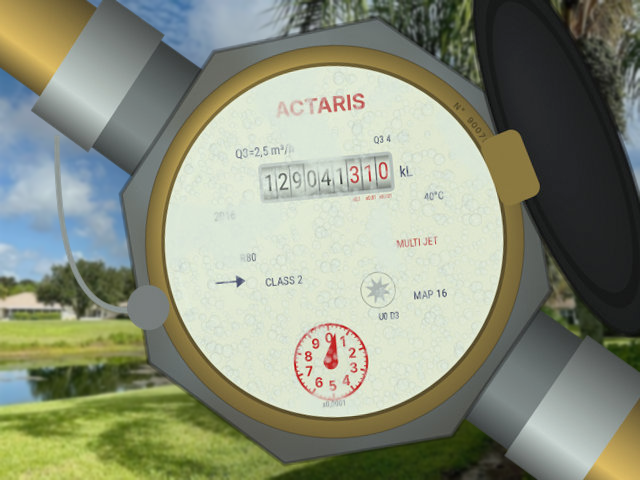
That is value=129041.3100 unit=kL
